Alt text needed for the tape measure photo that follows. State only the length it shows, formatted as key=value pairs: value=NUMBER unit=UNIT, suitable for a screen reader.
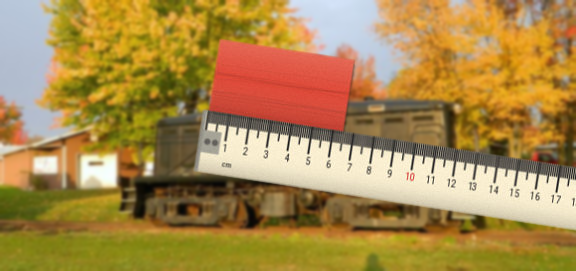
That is value=6.5 unit=cm
